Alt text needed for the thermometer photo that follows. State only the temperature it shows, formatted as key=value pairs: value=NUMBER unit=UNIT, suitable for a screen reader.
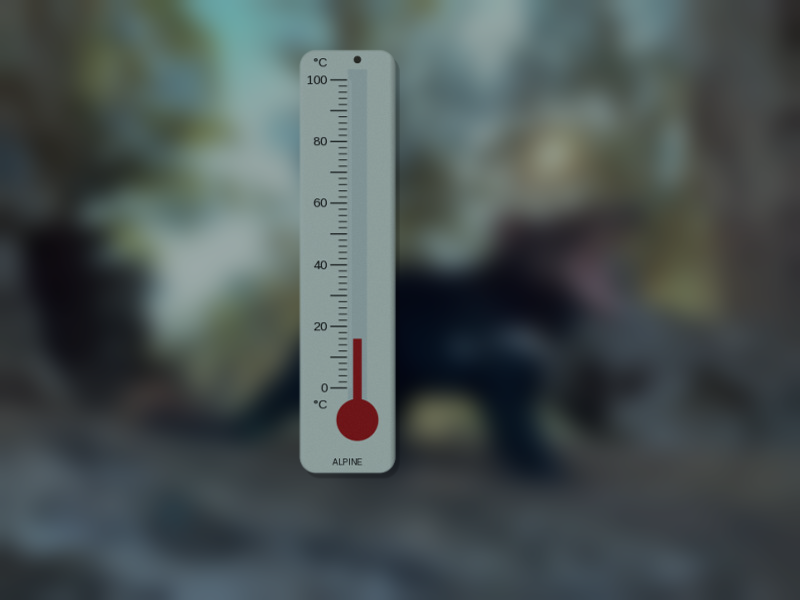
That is value=16 unit=°C
